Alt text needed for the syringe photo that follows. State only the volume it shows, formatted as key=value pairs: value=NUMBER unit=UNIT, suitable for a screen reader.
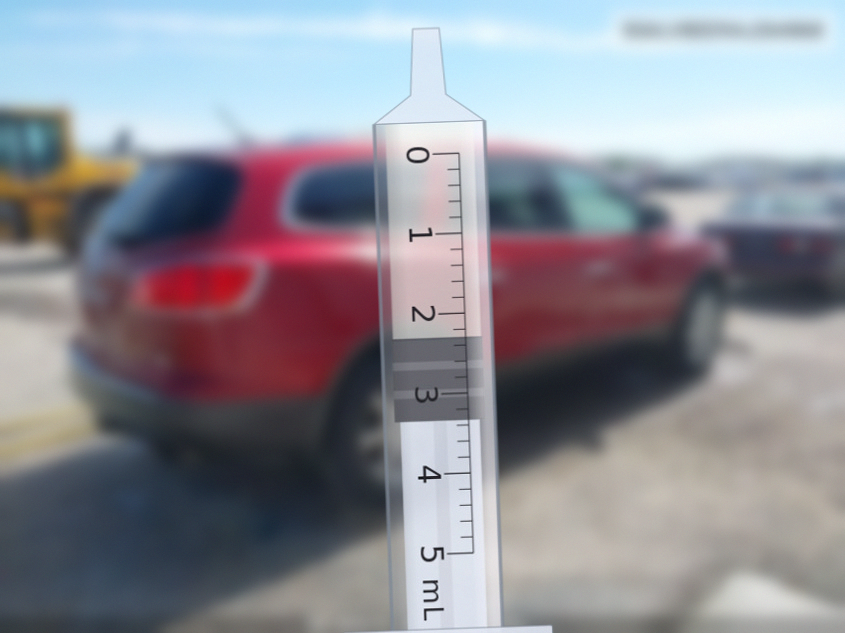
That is value=2.3 unit=mL
